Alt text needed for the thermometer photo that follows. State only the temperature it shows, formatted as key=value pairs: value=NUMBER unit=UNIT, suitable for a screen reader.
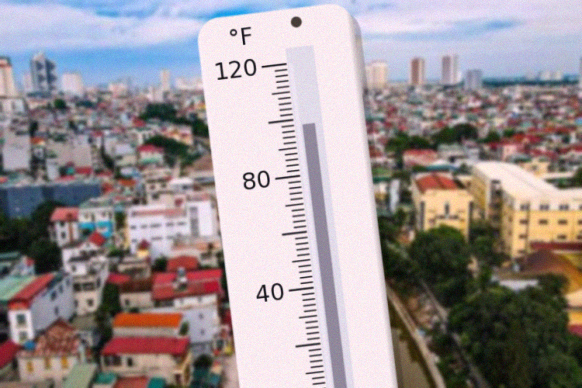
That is value=98 unit=°F
